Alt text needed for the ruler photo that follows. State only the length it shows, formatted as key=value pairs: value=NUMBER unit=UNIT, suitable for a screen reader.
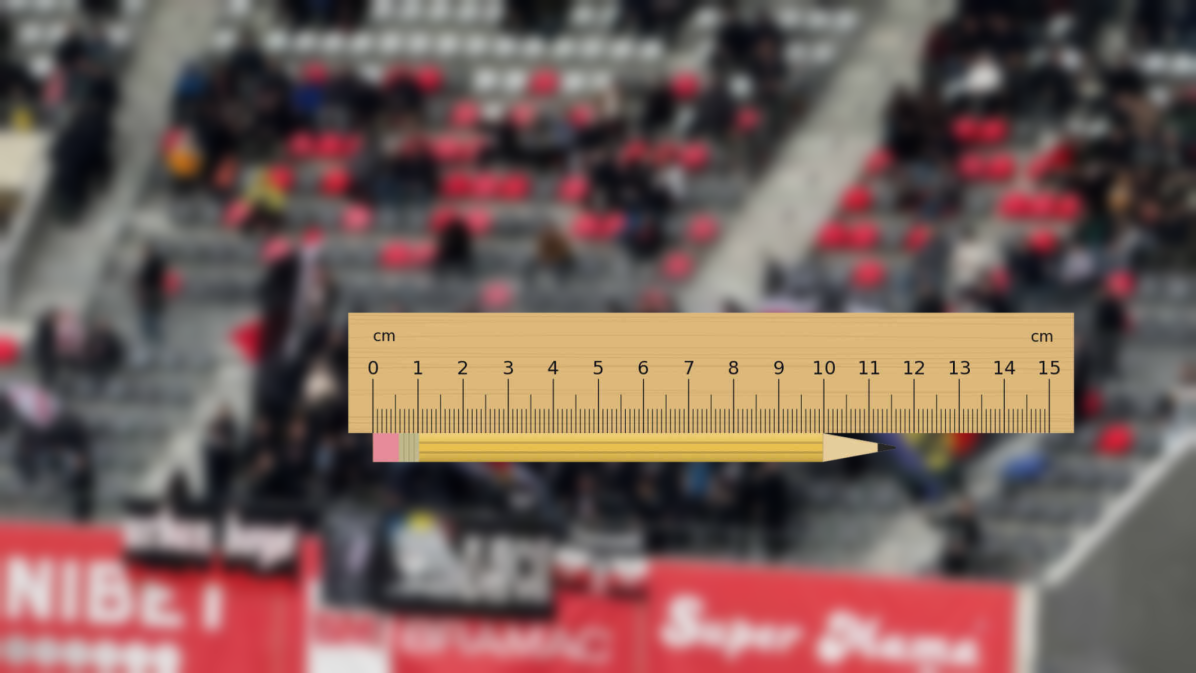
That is value=11.6 unit=cm
